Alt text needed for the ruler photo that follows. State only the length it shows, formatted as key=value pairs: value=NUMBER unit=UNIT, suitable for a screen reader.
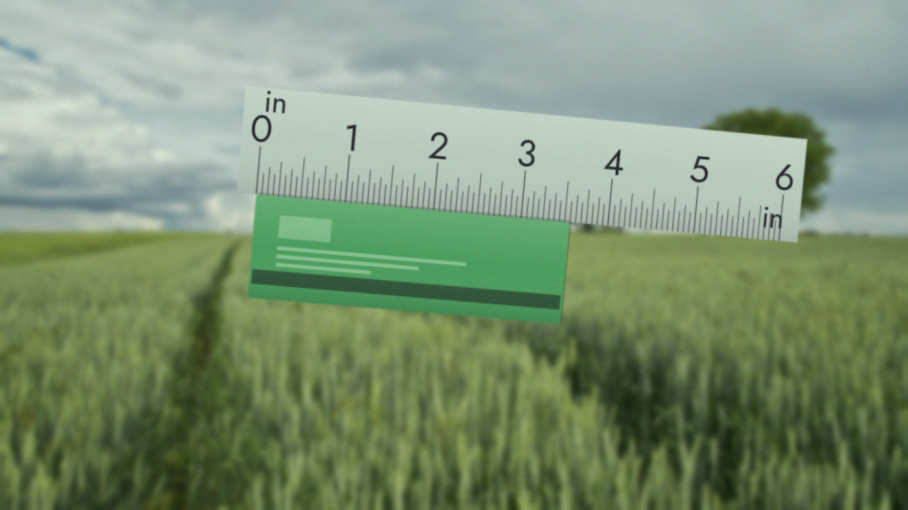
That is value=3.5625 unit=in
